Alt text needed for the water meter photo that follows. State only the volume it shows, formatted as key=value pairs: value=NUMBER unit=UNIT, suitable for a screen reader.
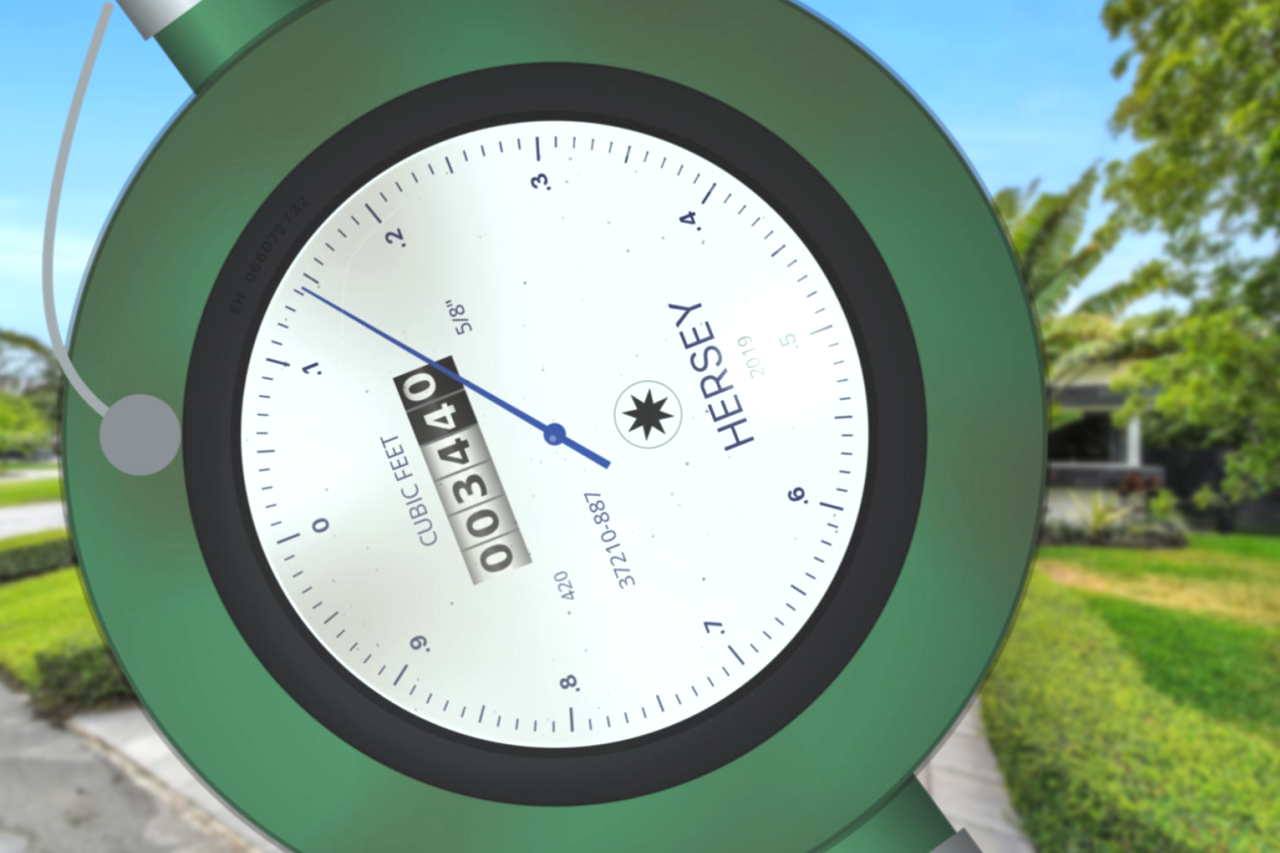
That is value=3440.14 unit=ft³
